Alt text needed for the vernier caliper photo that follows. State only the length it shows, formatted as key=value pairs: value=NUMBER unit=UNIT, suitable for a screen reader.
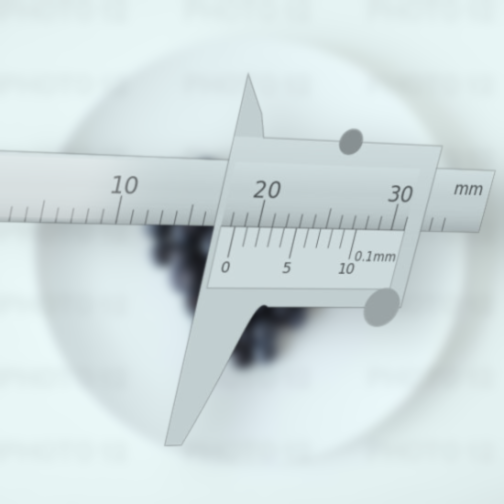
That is value=18.3 unit=mm
